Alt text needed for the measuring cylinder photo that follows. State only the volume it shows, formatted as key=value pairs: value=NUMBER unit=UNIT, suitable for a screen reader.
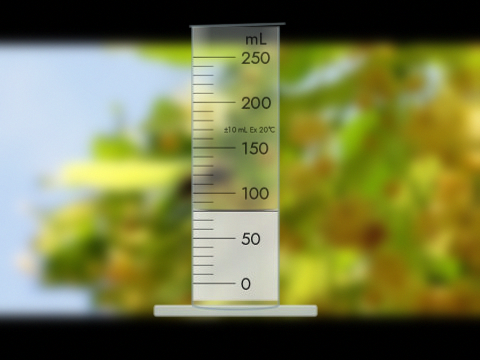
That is value=80 unit=mL
